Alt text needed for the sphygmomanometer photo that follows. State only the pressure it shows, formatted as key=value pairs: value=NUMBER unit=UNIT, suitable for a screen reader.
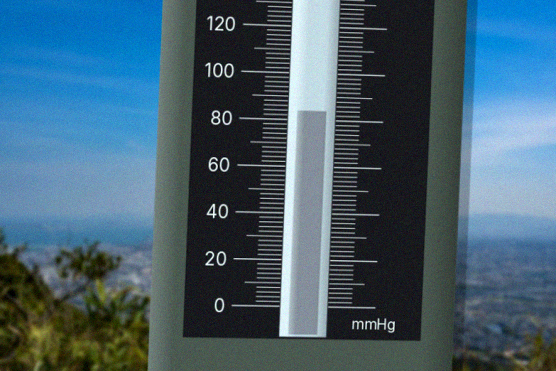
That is value=84 unit=mmHg
